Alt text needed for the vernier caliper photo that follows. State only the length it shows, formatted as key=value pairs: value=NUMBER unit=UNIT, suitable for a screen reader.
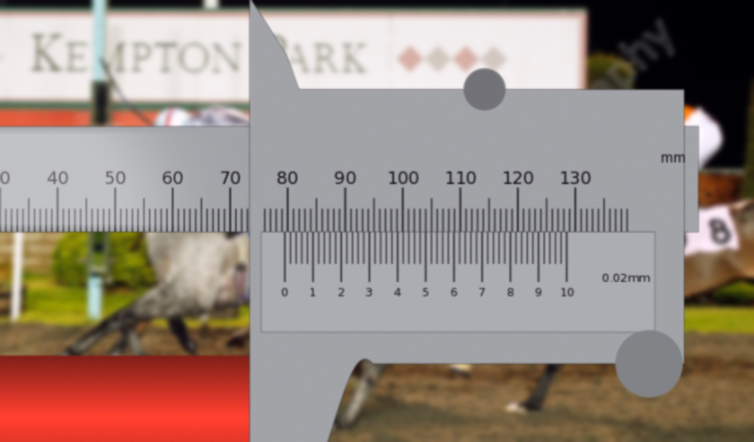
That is value=79.5 unit=mm
